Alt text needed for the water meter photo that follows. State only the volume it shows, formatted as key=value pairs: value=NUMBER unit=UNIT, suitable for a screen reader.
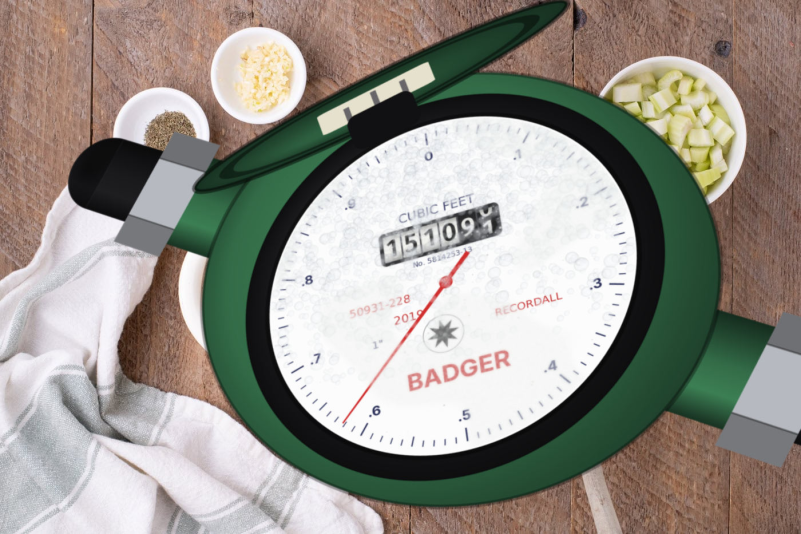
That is value=151090.62 unit=ft³
